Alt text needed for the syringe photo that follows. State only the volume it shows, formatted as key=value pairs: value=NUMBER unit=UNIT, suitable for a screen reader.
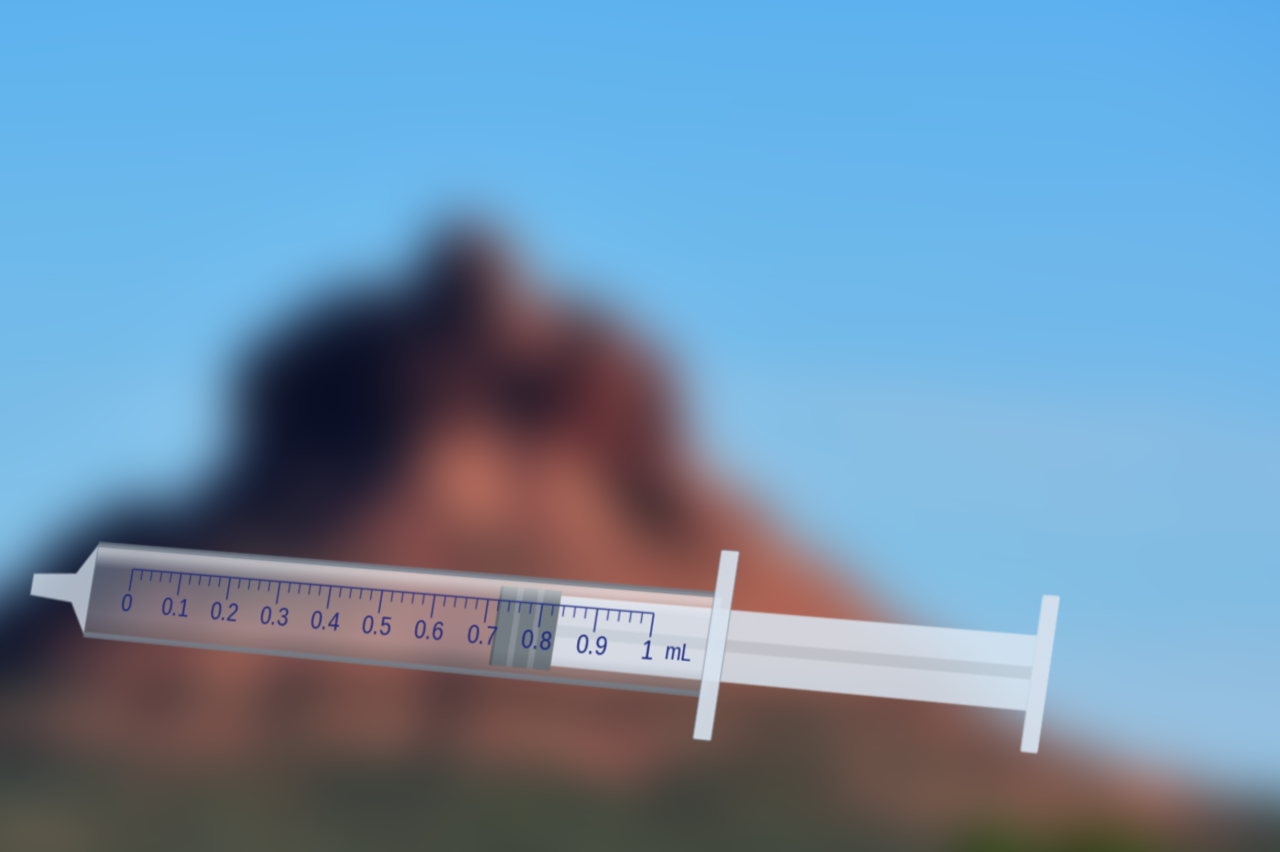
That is value=0.72 unit=mL
